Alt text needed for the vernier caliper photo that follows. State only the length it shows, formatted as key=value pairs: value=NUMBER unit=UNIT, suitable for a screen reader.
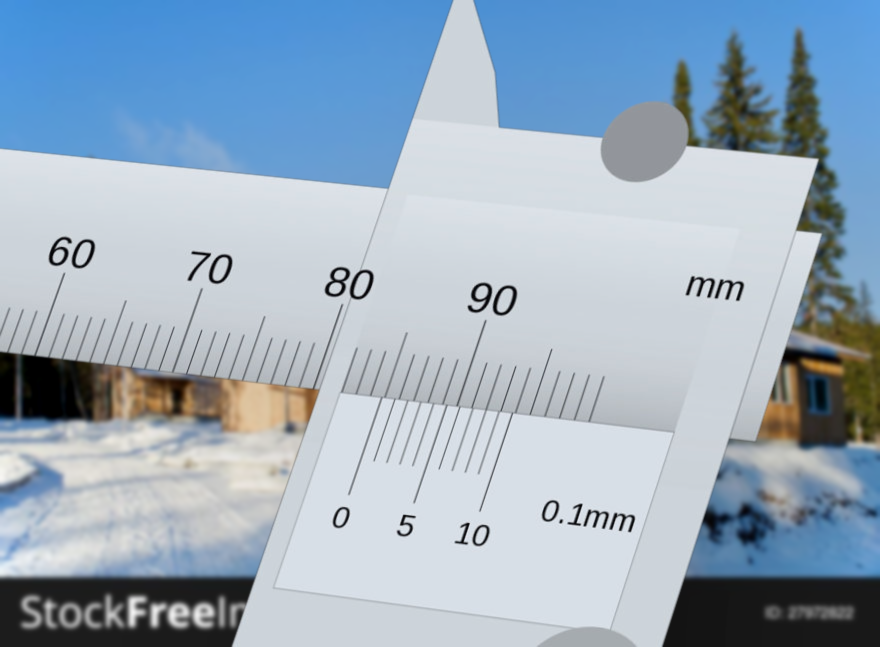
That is value=84.8 unit=mm
